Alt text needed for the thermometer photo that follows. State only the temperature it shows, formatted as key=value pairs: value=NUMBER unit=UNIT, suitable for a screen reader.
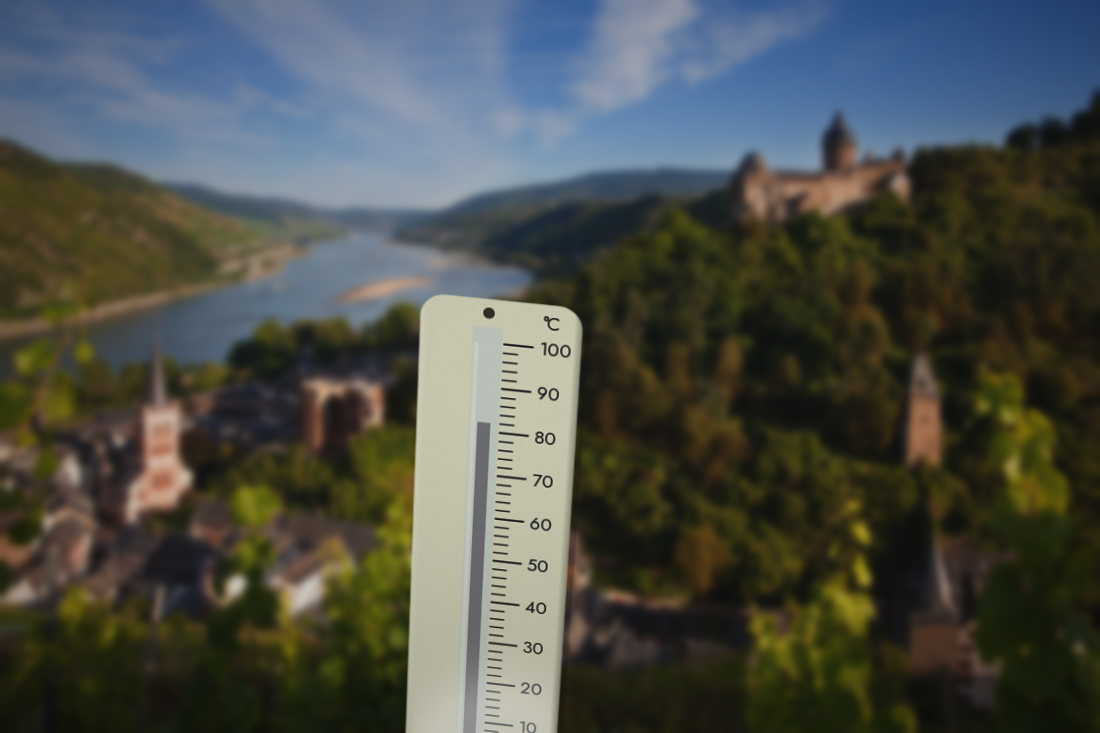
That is value=82 unit=°C
